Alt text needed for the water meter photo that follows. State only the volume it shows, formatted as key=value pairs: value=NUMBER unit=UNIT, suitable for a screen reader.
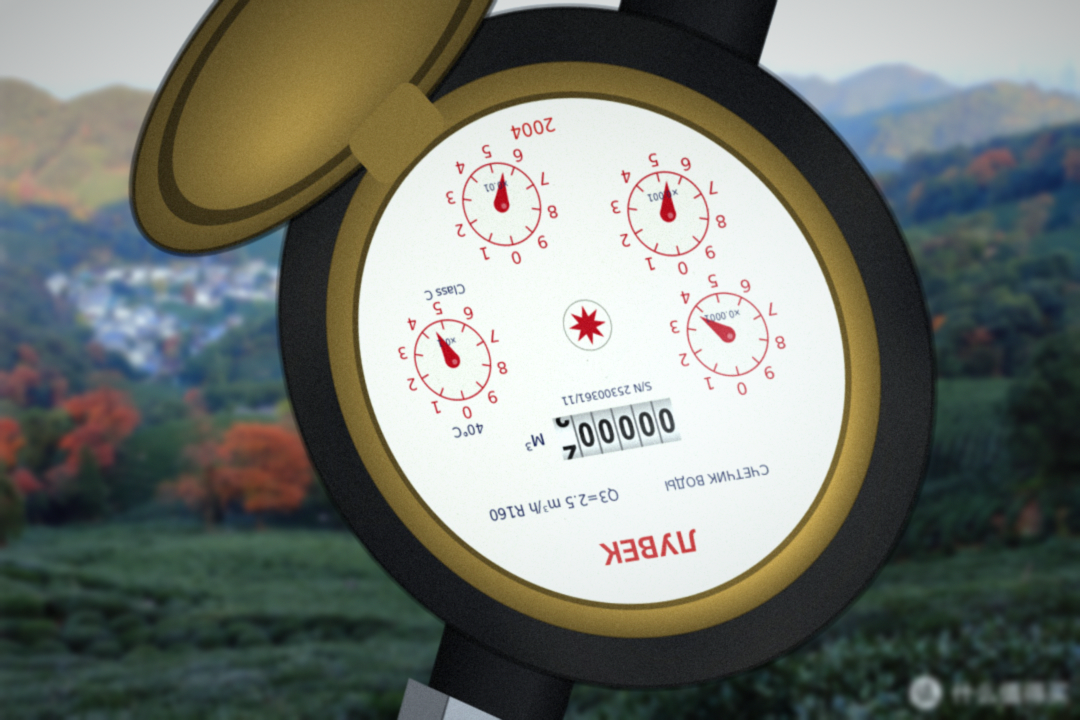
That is value=2.4553 unit=m³
